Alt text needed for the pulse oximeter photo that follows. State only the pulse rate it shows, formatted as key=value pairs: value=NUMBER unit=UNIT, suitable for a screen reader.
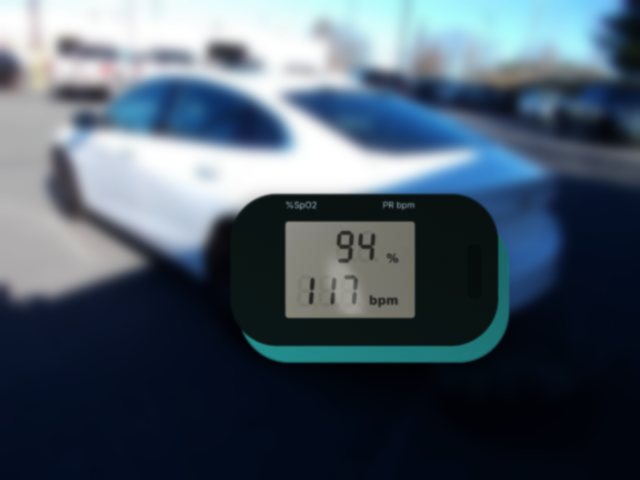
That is value=117 unit=bpm
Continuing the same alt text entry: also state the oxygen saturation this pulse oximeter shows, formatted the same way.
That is value=94 unit=%
